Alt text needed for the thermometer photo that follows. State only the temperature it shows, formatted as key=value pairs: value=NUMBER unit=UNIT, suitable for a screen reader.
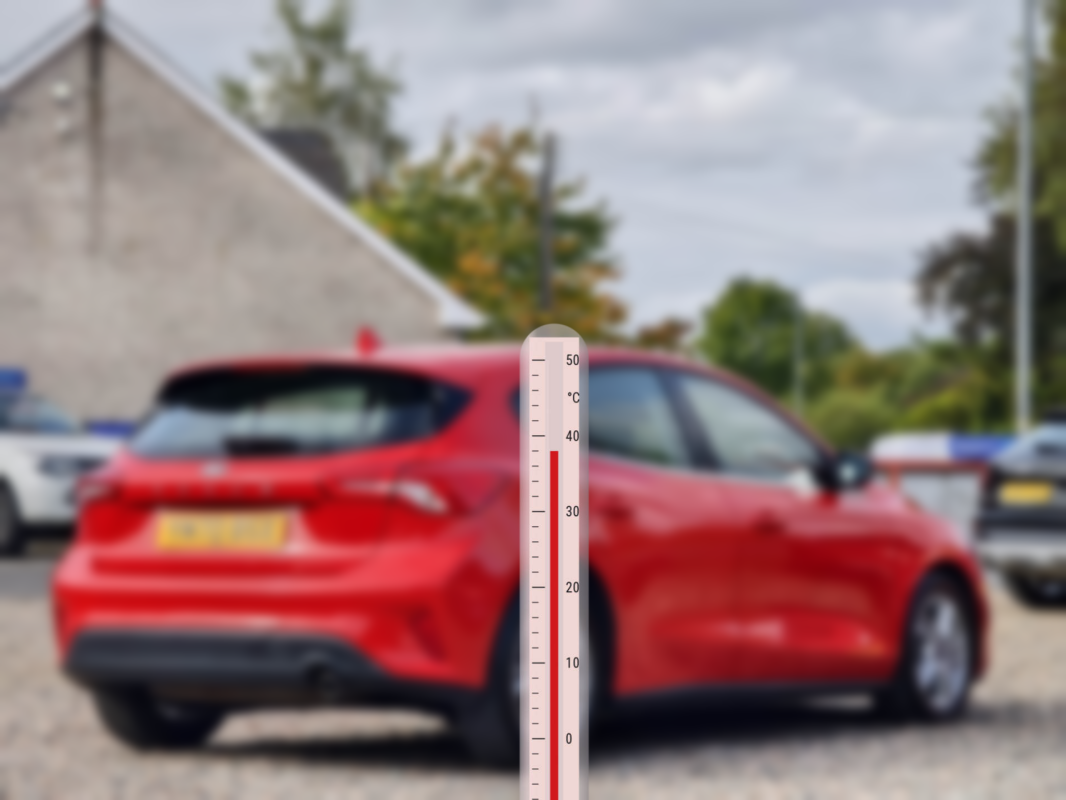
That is value=38 unit=°C
